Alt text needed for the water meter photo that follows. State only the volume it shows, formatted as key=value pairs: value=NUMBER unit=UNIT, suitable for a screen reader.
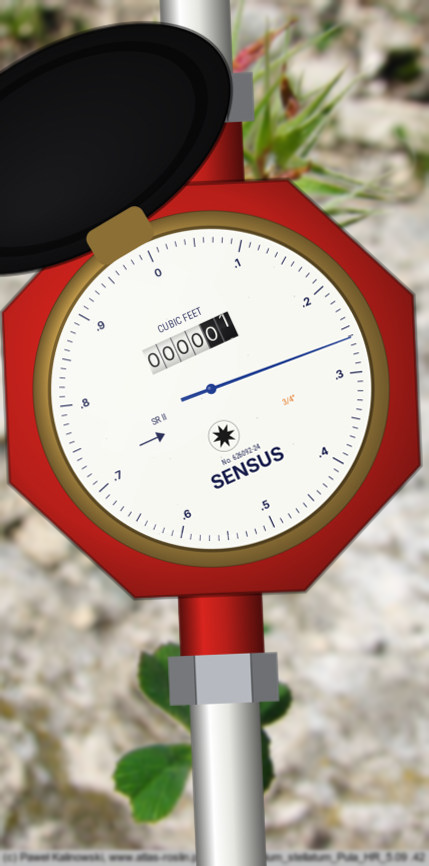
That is value=1.26 unit=ft³
